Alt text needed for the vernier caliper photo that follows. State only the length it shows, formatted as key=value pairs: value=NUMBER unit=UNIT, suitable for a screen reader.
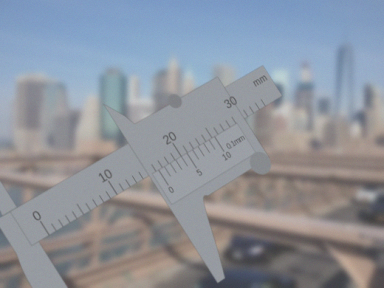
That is value=16.4 unit=mm
